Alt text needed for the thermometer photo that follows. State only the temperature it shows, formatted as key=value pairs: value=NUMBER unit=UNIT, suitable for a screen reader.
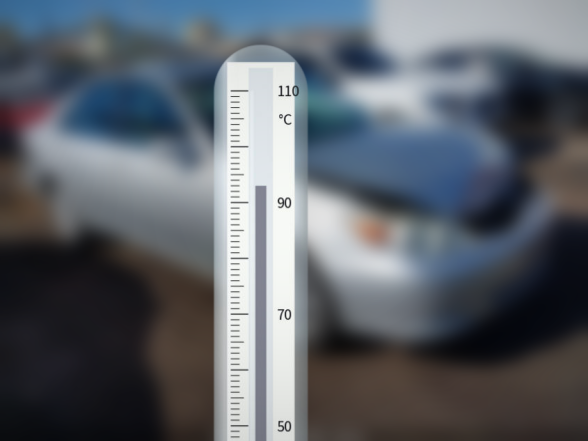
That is value=93 unit=°C
